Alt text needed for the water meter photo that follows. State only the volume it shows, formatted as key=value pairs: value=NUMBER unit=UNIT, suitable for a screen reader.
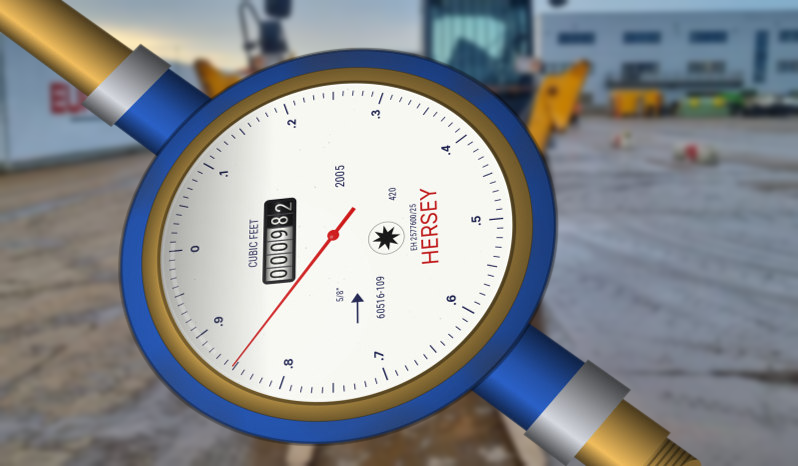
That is value=981.85 unit=ft³
